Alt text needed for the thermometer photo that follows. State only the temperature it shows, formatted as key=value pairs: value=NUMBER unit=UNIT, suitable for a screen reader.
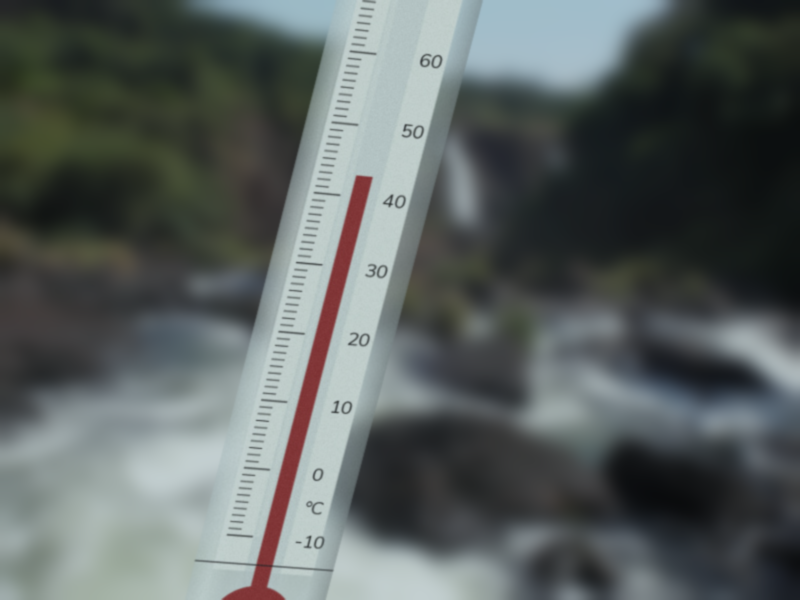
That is value=43 unit=°C
